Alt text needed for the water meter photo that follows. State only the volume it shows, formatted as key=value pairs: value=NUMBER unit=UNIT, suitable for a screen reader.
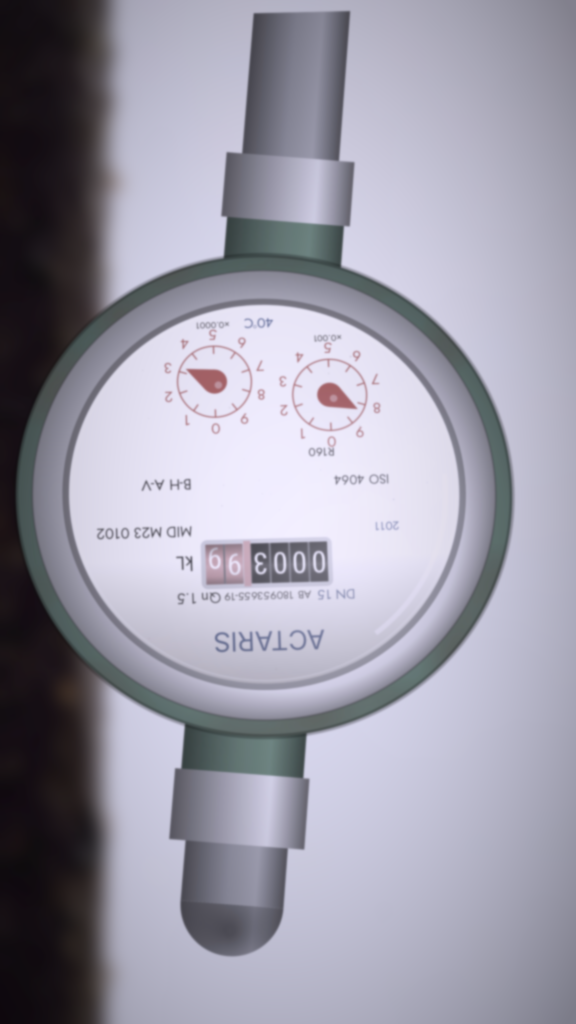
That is value=3.9883 unit=kL
